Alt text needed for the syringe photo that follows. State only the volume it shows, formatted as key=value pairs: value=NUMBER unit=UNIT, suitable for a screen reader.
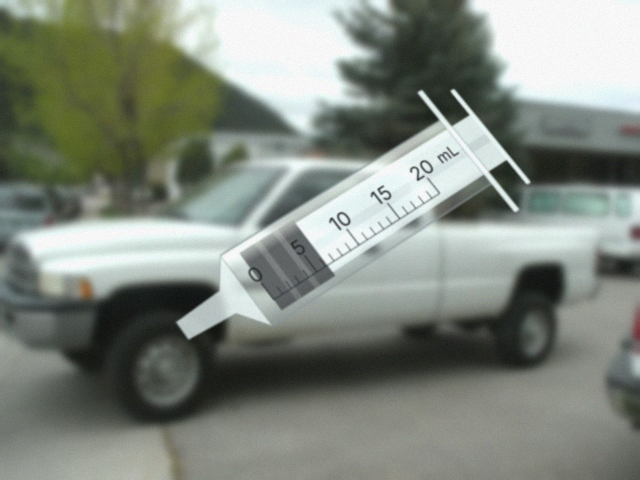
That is value=0 unit=mL
